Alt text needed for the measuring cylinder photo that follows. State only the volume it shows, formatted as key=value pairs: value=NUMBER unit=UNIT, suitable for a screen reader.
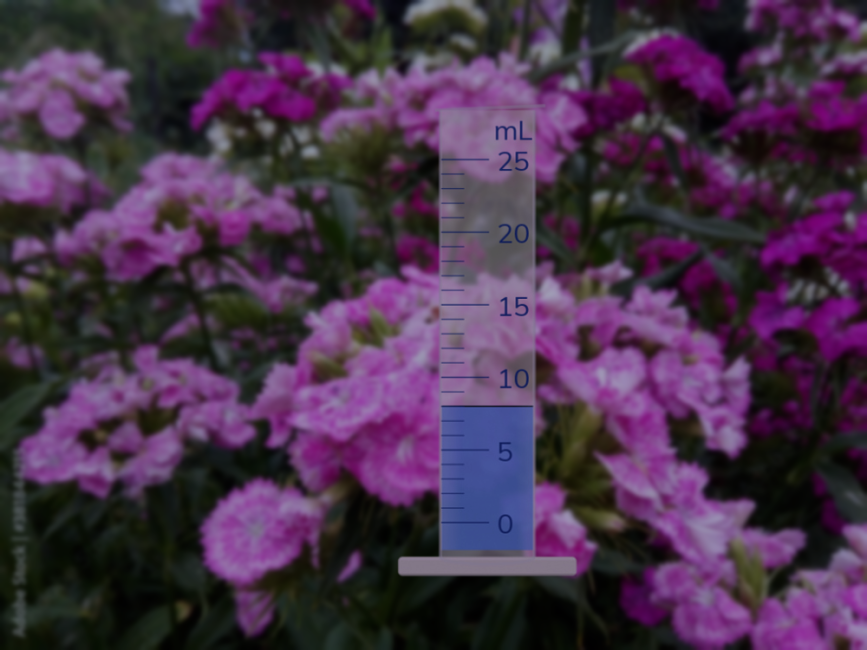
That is value=8 unit=mL
